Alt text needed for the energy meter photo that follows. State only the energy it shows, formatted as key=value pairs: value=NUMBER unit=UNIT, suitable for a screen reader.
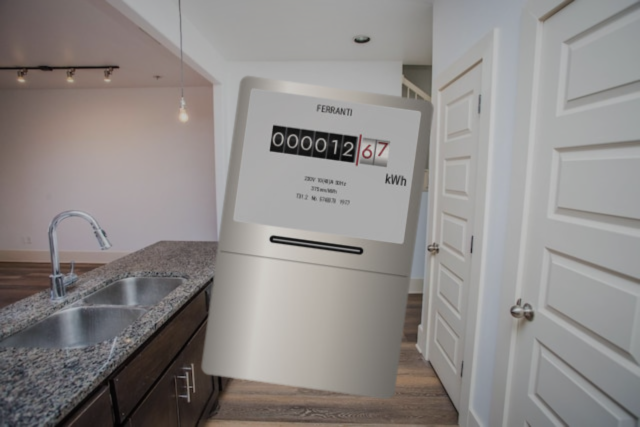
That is value=12.67 unit=kWh
